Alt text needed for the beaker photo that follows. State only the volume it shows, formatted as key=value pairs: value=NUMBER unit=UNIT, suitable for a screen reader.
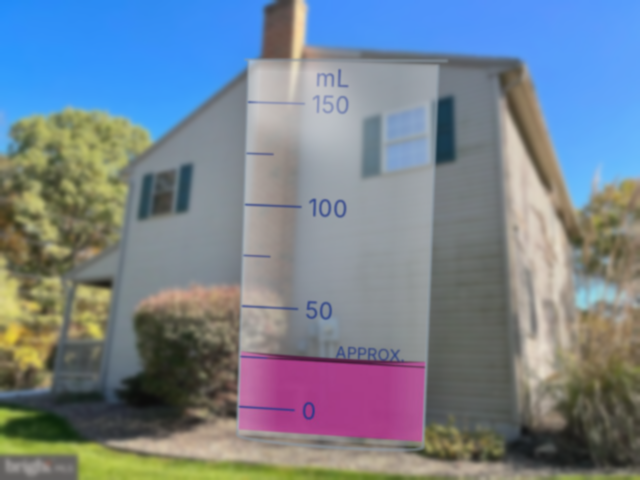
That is value=25 unit=mL
